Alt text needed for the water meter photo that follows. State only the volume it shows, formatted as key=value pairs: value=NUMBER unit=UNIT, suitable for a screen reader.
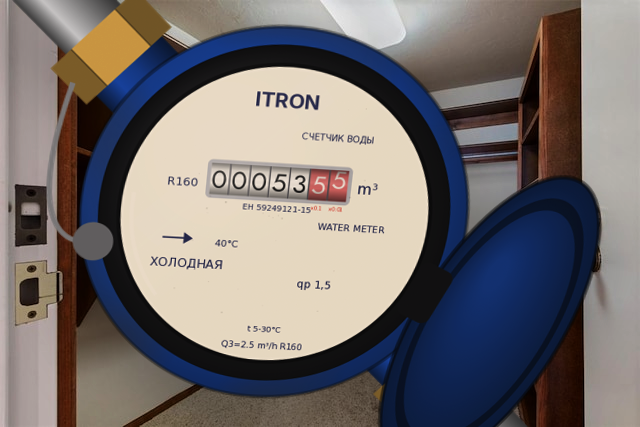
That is value=53.55 unit=m³
